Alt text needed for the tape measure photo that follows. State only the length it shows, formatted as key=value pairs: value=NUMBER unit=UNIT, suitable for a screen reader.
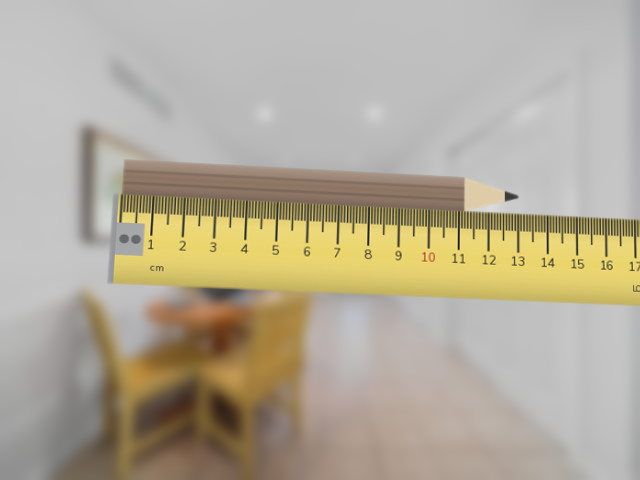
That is value=13 unit=cm
